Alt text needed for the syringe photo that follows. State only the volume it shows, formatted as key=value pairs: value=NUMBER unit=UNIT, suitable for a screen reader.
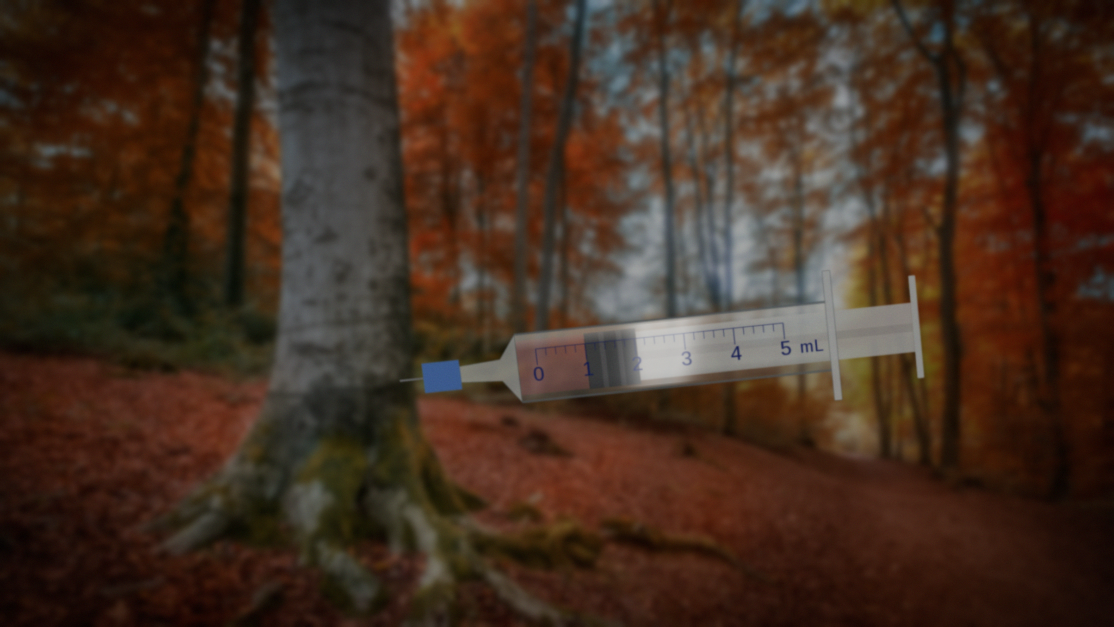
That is value=1 unit=mL
